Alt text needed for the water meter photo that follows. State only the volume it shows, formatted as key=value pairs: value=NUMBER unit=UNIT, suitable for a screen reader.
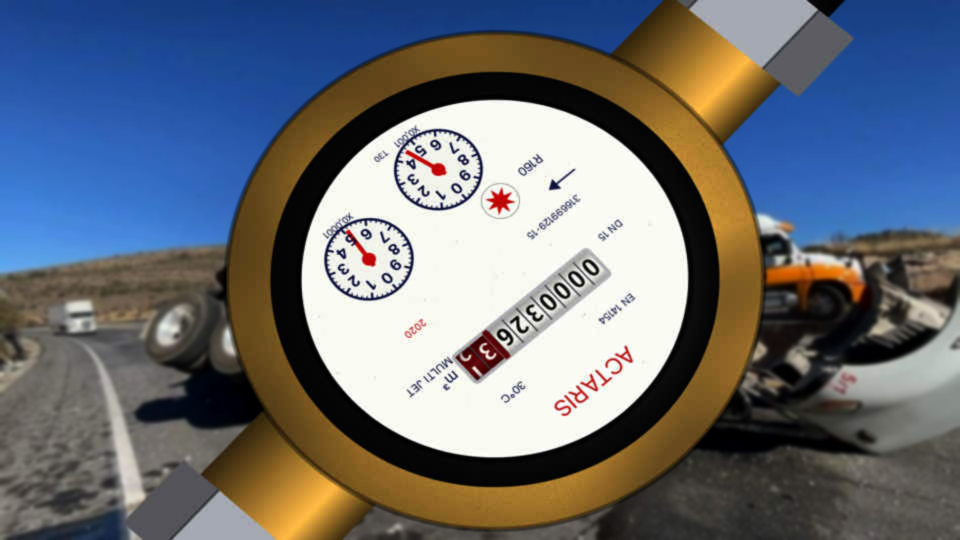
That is value=326.3145 unit=m³
